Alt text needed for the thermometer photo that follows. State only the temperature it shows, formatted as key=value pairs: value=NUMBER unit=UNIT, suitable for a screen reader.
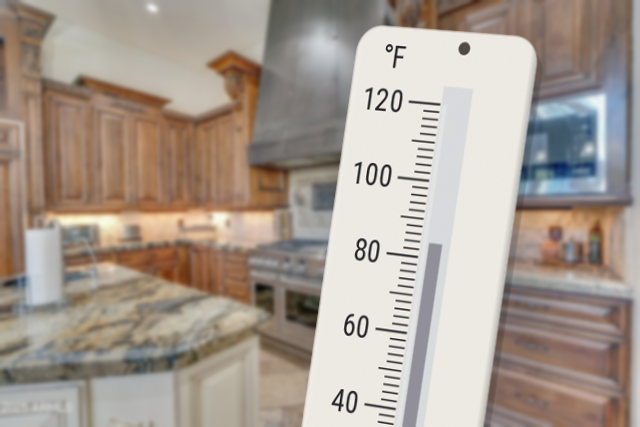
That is value=84 unit=°F
